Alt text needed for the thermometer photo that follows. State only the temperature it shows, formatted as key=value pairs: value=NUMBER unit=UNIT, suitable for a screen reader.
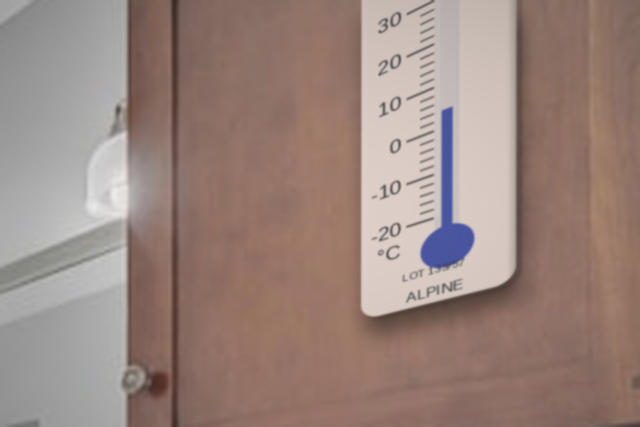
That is value=4 unit=°C
